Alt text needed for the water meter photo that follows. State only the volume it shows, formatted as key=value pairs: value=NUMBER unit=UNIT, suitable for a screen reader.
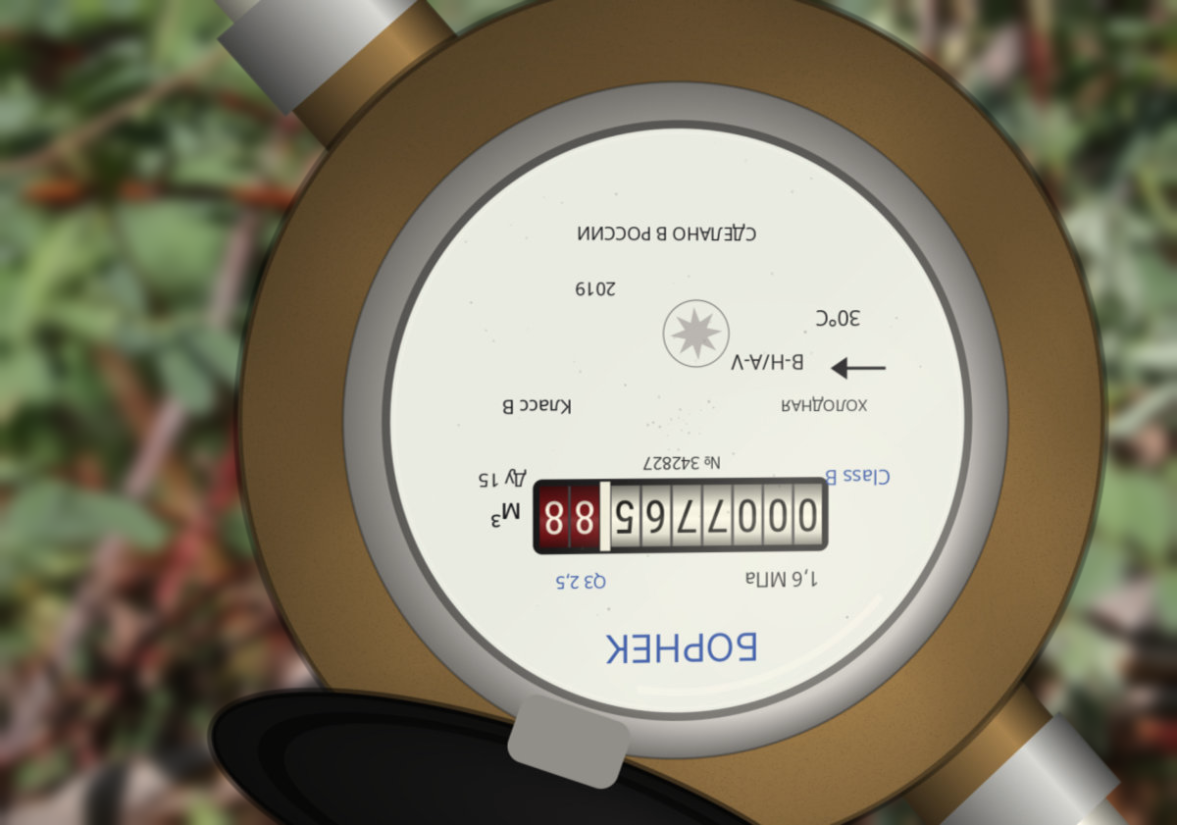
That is value=7765.88 unit=m³
